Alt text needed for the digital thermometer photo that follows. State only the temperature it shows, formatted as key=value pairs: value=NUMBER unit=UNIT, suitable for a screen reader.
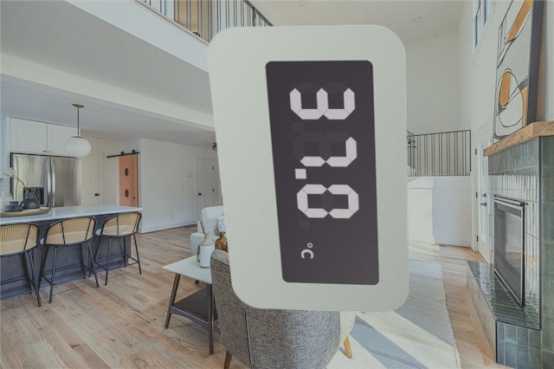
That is value=37.0 unit=°C
